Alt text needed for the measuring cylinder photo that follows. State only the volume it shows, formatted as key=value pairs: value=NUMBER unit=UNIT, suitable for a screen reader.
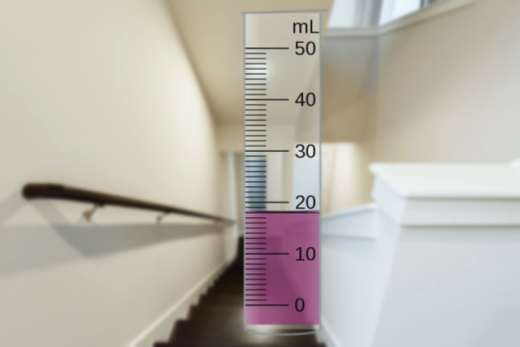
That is value=18 unit=mL
